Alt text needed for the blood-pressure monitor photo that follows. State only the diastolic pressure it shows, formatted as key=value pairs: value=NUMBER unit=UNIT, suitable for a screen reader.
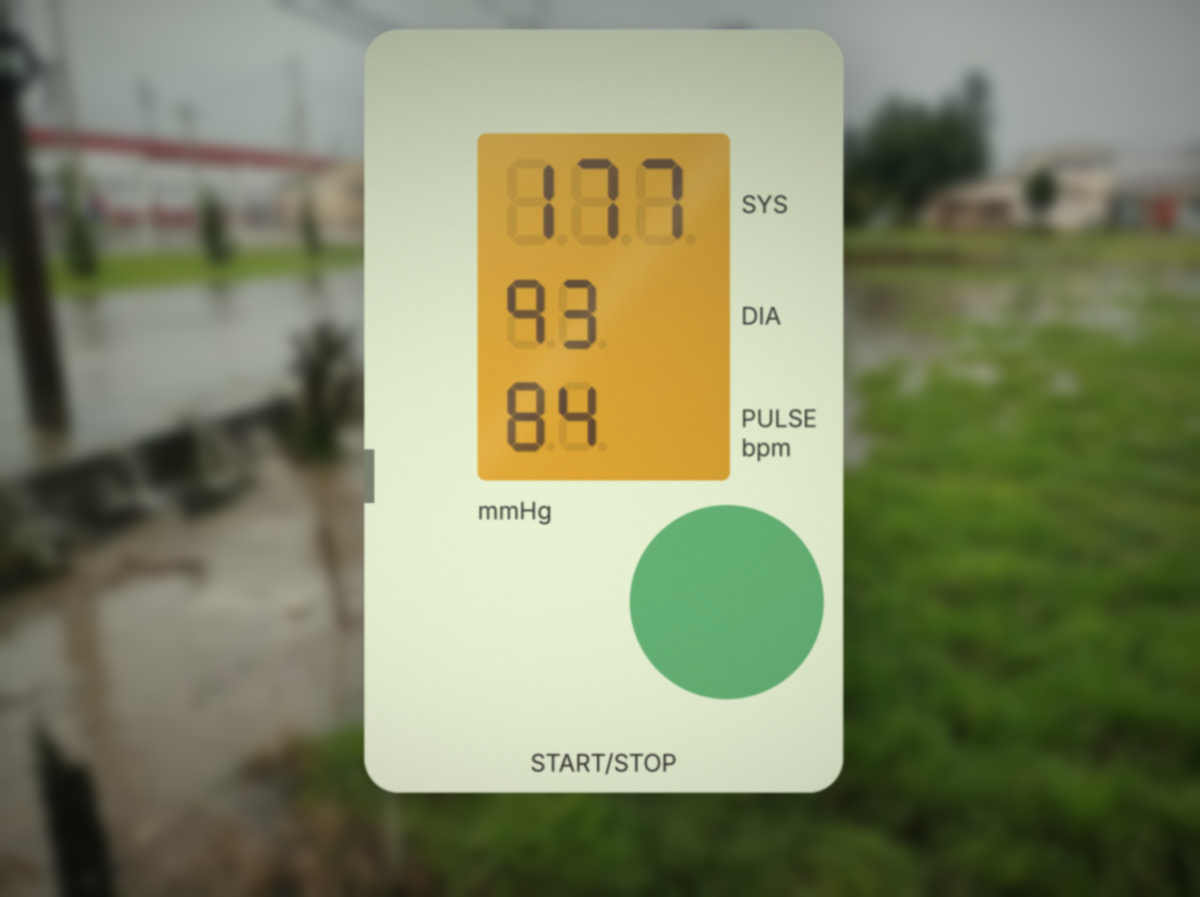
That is value=93 unit=mmHg
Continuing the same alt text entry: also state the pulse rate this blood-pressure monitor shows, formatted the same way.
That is value=84 unit=bpm
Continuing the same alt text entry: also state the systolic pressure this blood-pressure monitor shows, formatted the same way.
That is value=177 unit=mmHg
